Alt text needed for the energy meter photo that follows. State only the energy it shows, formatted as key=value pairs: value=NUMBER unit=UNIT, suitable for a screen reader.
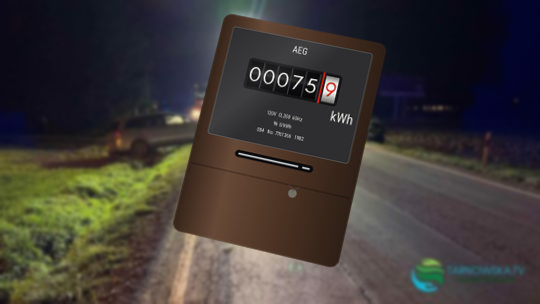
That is value=75.9 unit=kWh
